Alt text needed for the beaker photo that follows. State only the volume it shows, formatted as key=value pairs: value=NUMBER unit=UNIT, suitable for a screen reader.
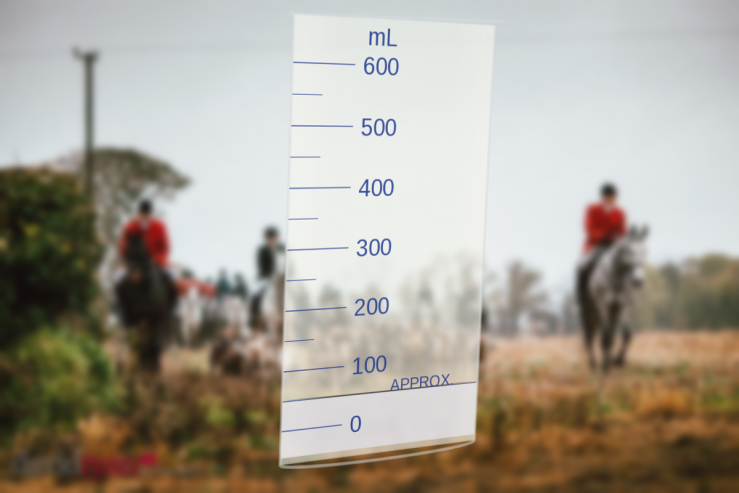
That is value=50 unit=mL
